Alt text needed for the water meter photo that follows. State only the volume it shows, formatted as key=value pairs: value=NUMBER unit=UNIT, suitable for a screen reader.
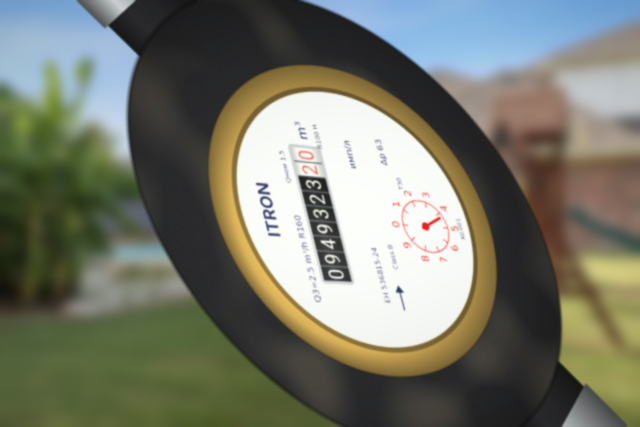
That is value=949323.204 unit=m³
